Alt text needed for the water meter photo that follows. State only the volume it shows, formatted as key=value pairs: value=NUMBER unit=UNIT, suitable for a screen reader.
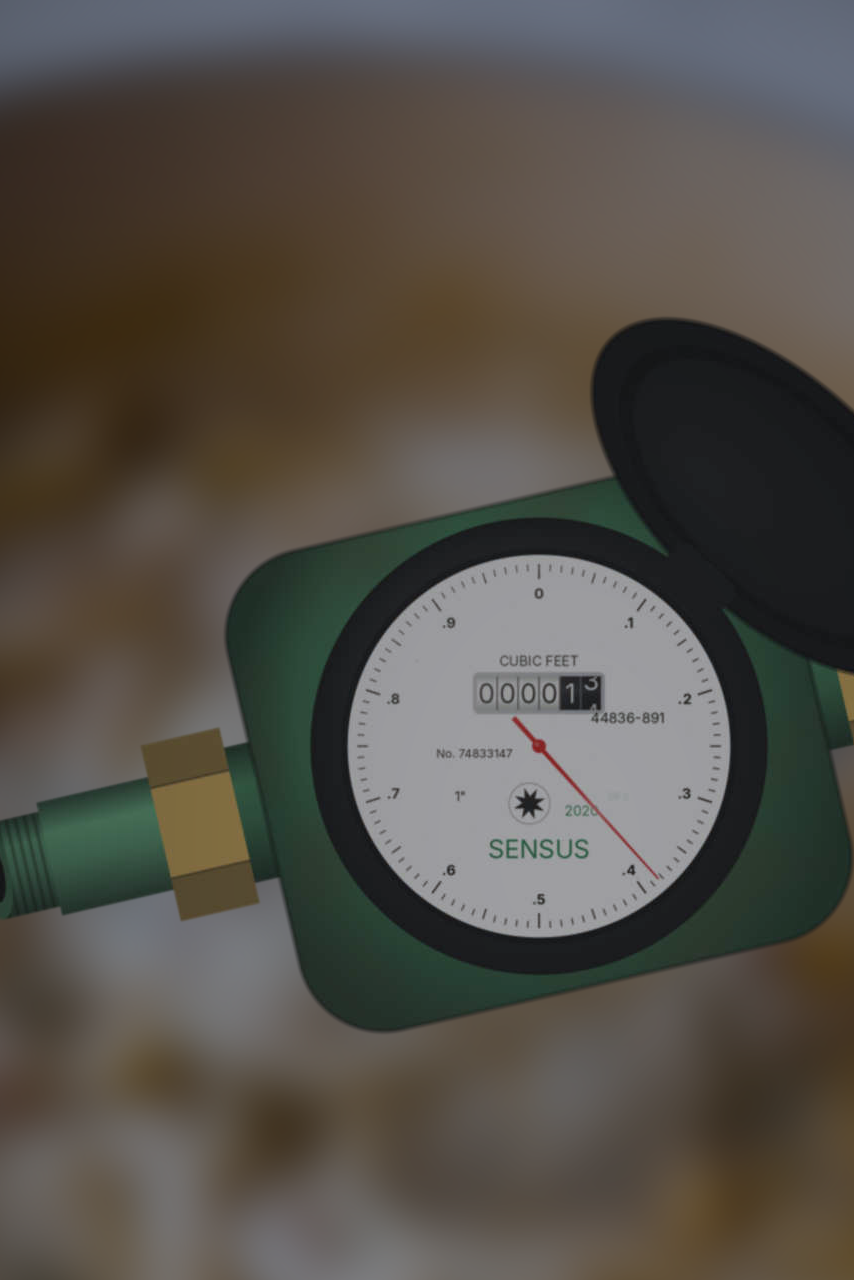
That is value=13.38 unit=ft³
